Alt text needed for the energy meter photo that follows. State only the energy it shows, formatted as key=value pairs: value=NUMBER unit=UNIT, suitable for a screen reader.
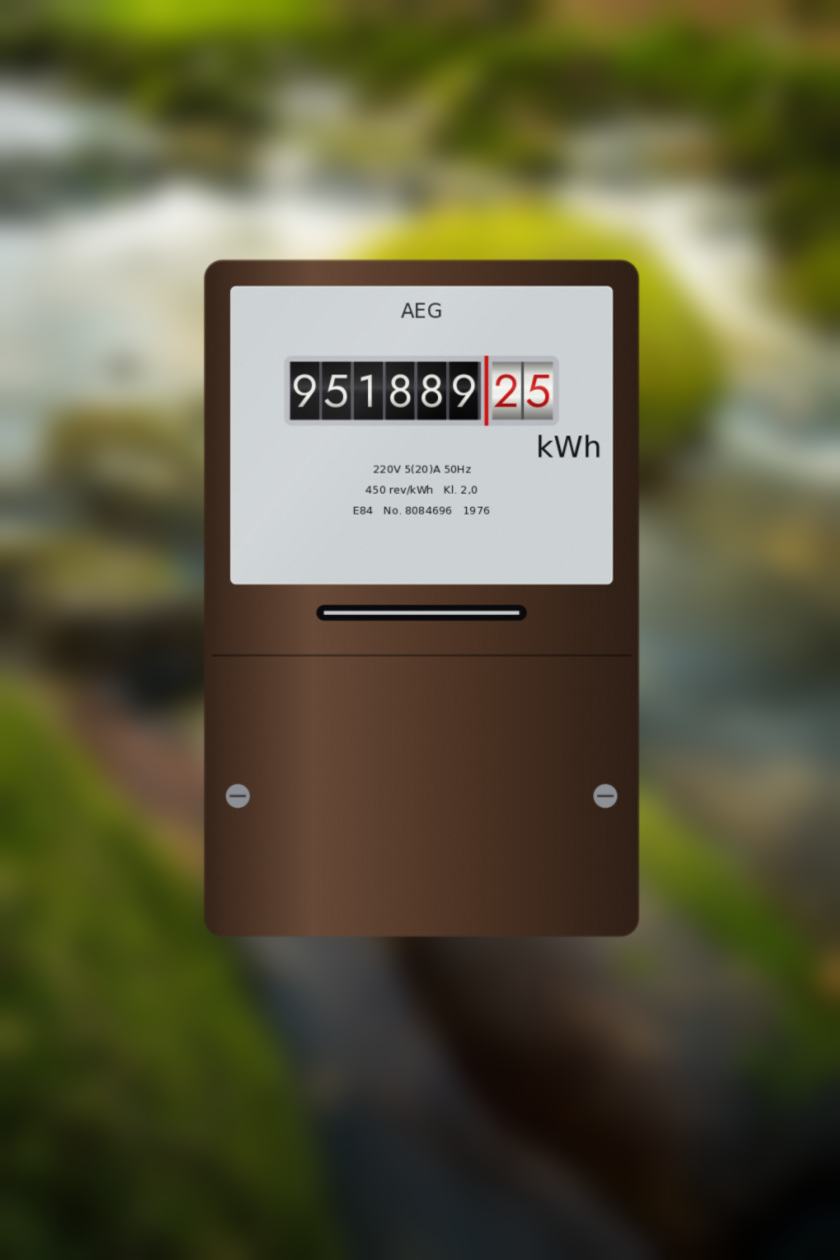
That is value=951889.25 unit=kWh
